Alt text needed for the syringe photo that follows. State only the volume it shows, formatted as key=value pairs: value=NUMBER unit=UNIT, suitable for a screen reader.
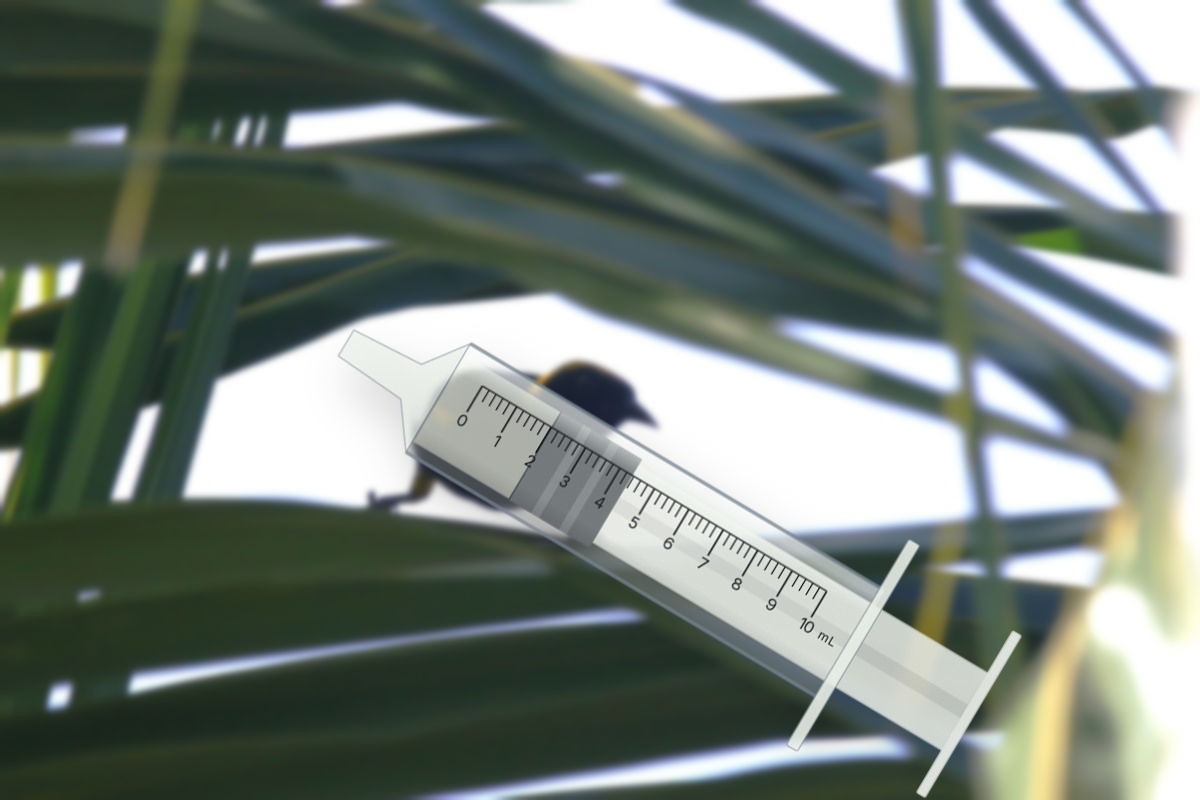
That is value=2 unit=mL
